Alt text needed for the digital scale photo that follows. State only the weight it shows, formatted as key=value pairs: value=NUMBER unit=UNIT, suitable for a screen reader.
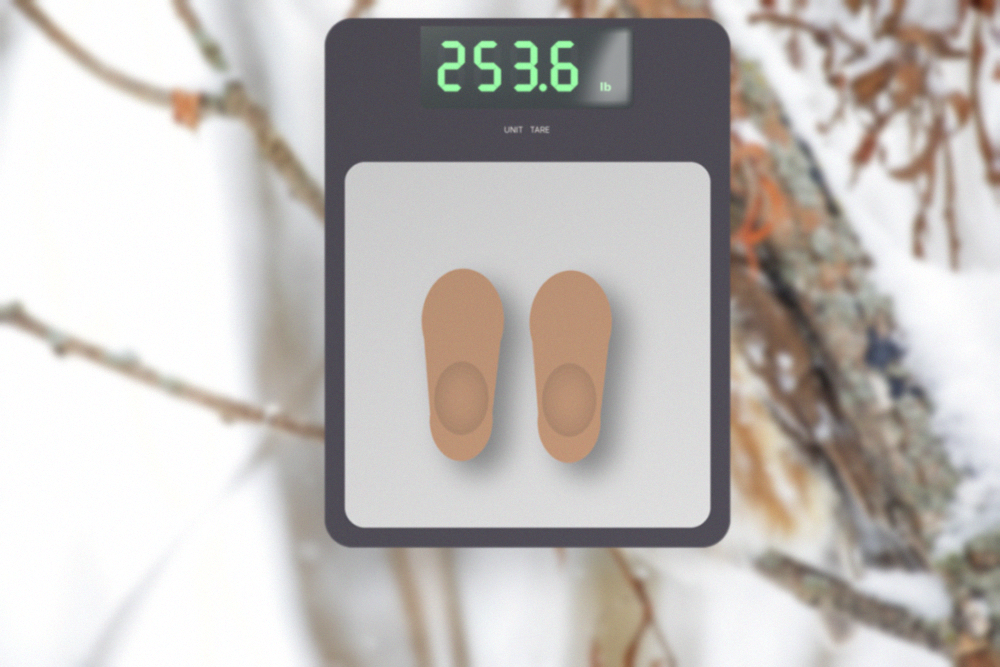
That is value=253.6 unit=lb
